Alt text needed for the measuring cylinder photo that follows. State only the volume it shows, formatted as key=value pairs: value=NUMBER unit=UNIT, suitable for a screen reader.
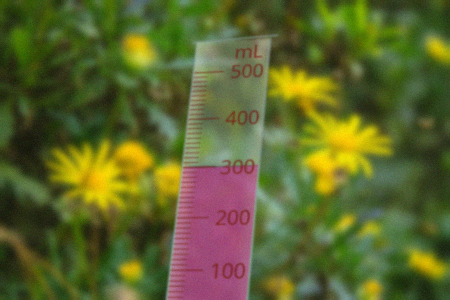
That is value=300 unit=mL
